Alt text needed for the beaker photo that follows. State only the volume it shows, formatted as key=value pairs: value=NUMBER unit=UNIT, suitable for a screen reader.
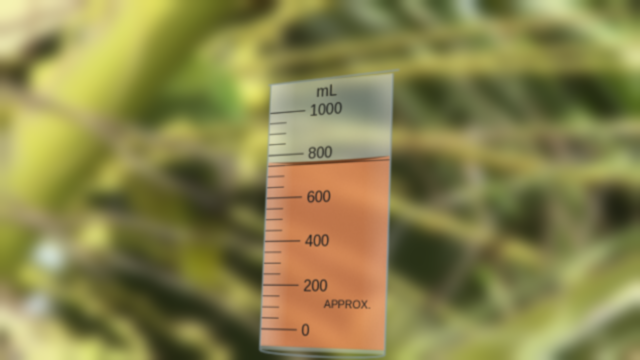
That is value=750 unit=mL
